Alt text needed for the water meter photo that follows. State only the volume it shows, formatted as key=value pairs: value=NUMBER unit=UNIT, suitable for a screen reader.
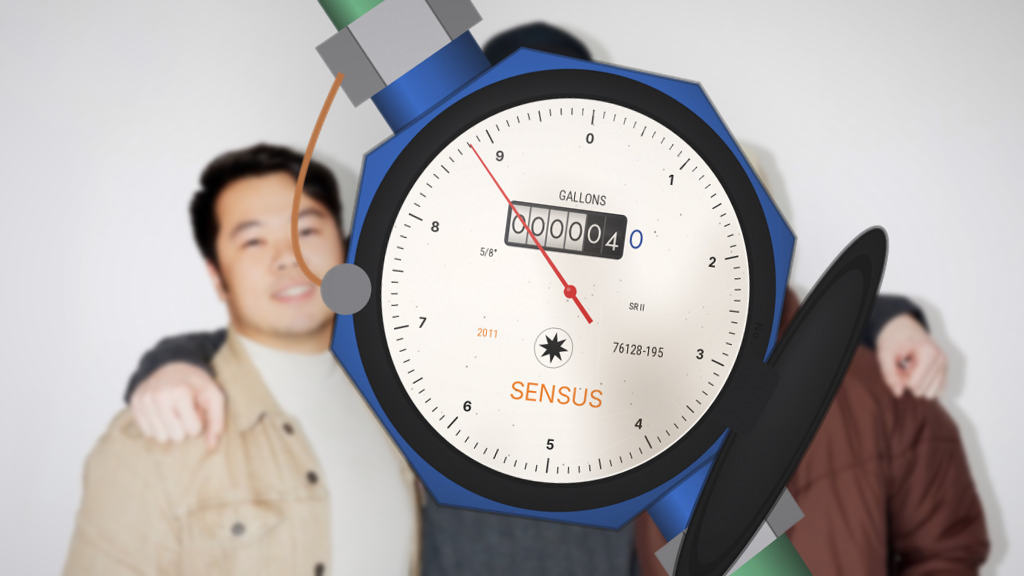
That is value=38.8 unit=gal
